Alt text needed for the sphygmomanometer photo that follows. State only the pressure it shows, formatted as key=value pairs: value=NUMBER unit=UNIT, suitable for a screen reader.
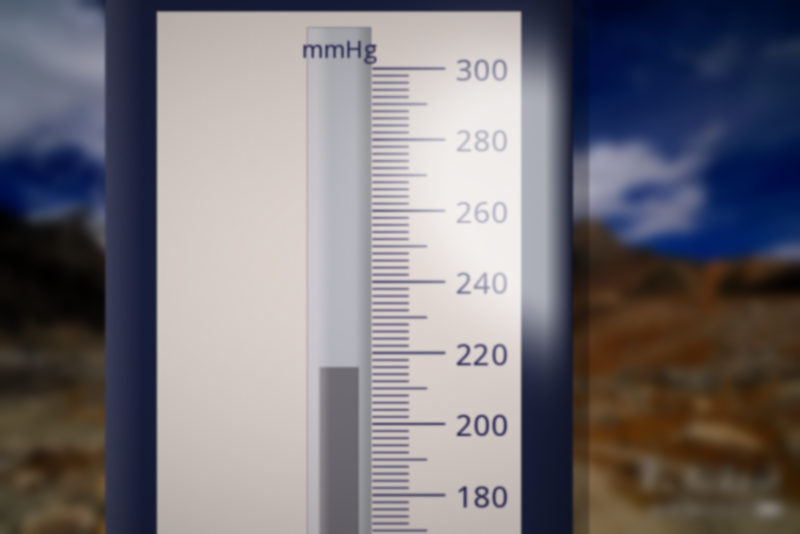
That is value=216 unit=mmHg
